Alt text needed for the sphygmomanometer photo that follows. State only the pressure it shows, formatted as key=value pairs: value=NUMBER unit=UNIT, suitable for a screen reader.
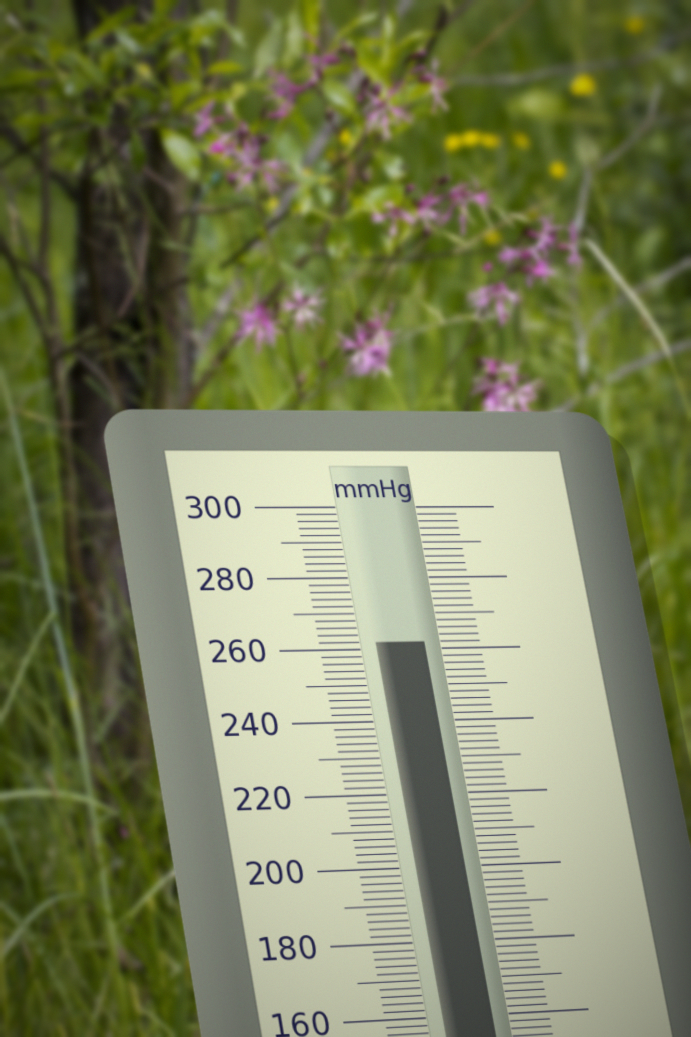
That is value=262 unit=mmHg
